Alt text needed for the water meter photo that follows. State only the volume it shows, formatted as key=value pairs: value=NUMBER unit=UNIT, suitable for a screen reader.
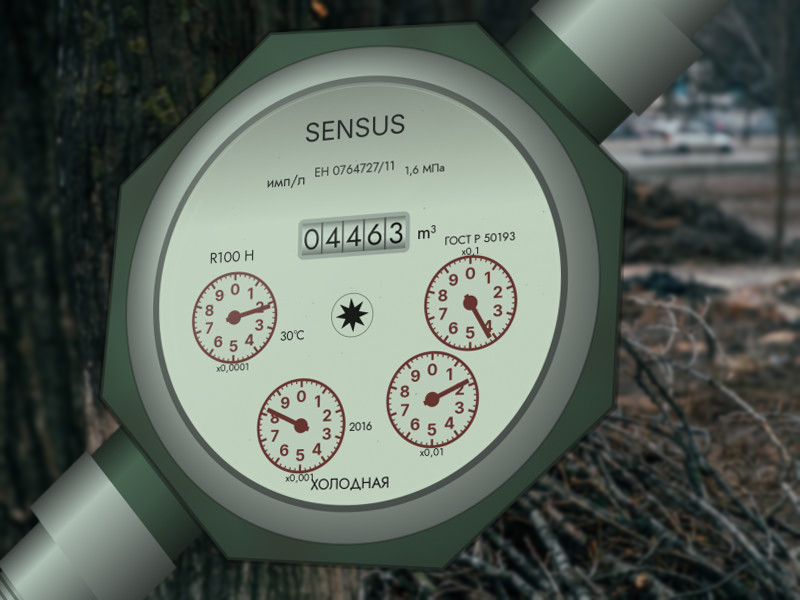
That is value=4463.4182 unit=m³
